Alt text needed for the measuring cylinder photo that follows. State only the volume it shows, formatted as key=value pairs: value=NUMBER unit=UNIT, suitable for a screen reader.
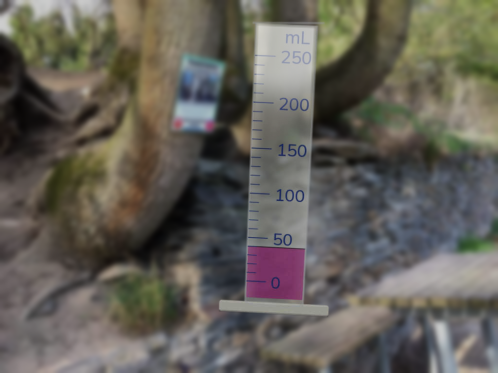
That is value=40 unit=mL
